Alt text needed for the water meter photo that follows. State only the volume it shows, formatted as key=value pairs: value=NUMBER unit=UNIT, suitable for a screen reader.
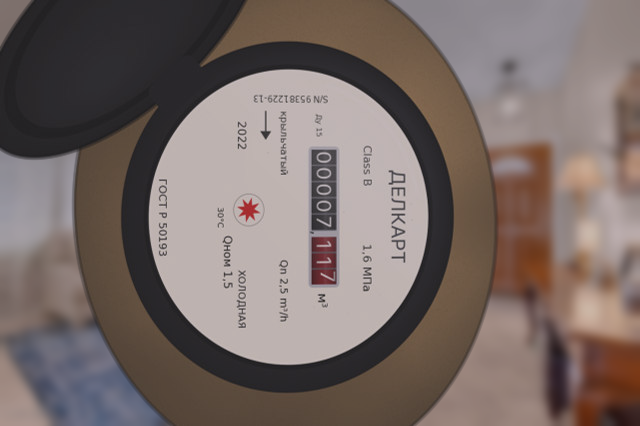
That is value=7.117 unit=m³
